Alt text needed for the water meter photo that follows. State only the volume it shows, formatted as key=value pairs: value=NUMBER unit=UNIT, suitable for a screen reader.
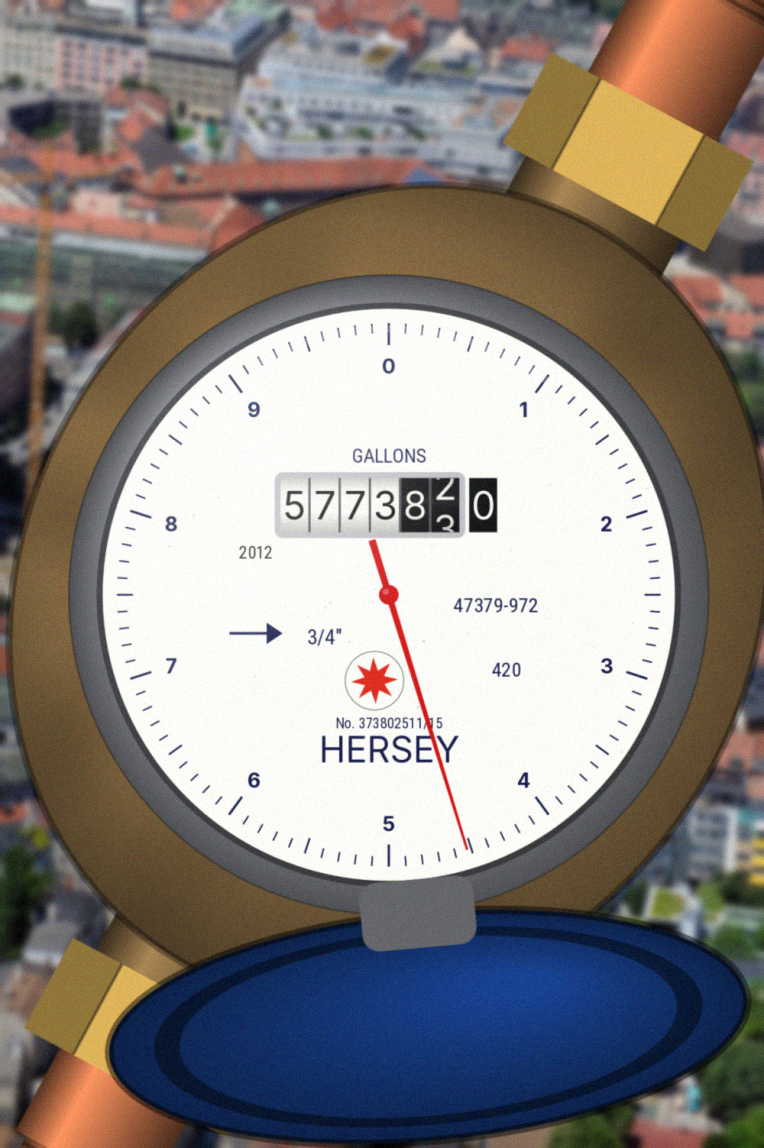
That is value=5773824.5 unit=gal
